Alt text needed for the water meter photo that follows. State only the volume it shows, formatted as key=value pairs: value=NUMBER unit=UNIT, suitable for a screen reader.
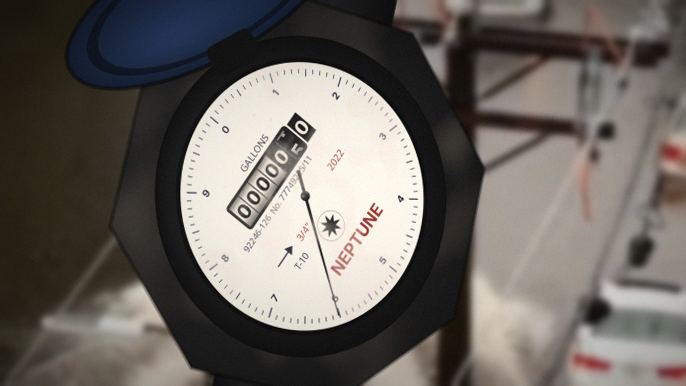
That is value=46.0 unit=gal
